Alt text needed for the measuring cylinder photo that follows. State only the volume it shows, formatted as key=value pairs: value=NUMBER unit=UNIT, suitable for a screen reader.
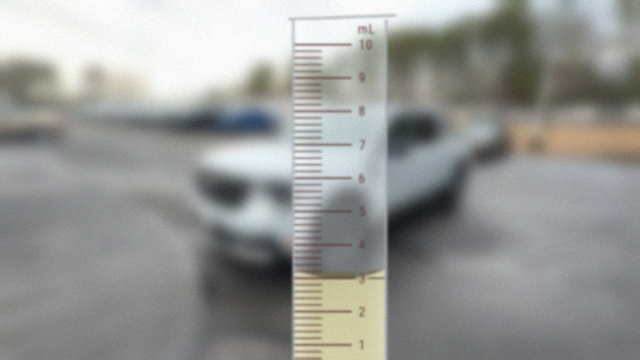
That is value=3 unit=mL
